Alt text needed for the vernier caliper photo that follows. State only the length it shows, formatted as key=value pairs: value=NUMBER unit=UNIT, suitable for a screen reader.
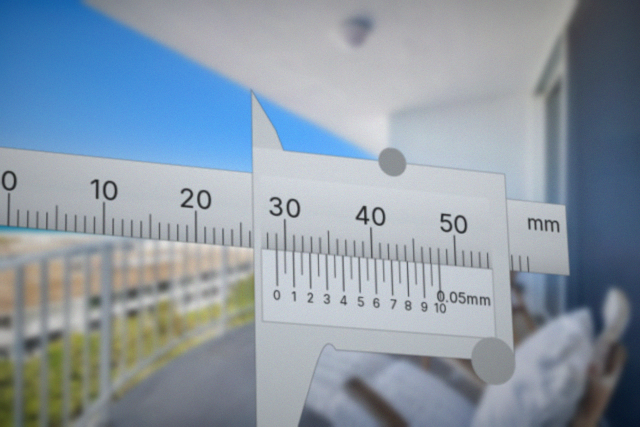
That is value=29.0 unit=mm
